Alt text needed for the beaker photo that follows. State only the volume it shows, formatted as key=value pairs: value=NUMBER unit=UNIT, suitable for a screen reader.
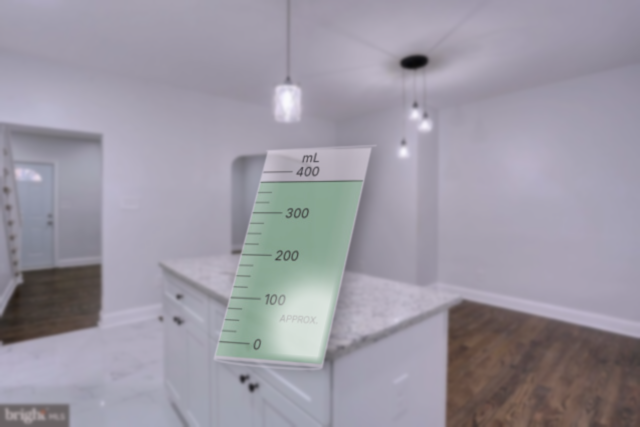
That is value=375 unit=mL
